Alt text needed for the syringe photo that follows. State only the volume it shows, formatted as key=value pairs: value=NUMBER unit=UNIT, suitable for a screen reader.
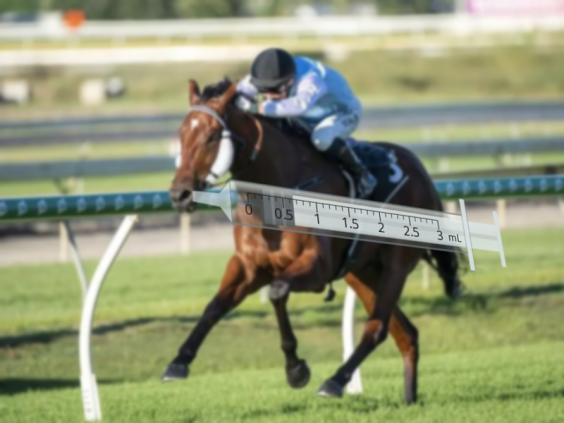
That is value=0.2 unit=mL
